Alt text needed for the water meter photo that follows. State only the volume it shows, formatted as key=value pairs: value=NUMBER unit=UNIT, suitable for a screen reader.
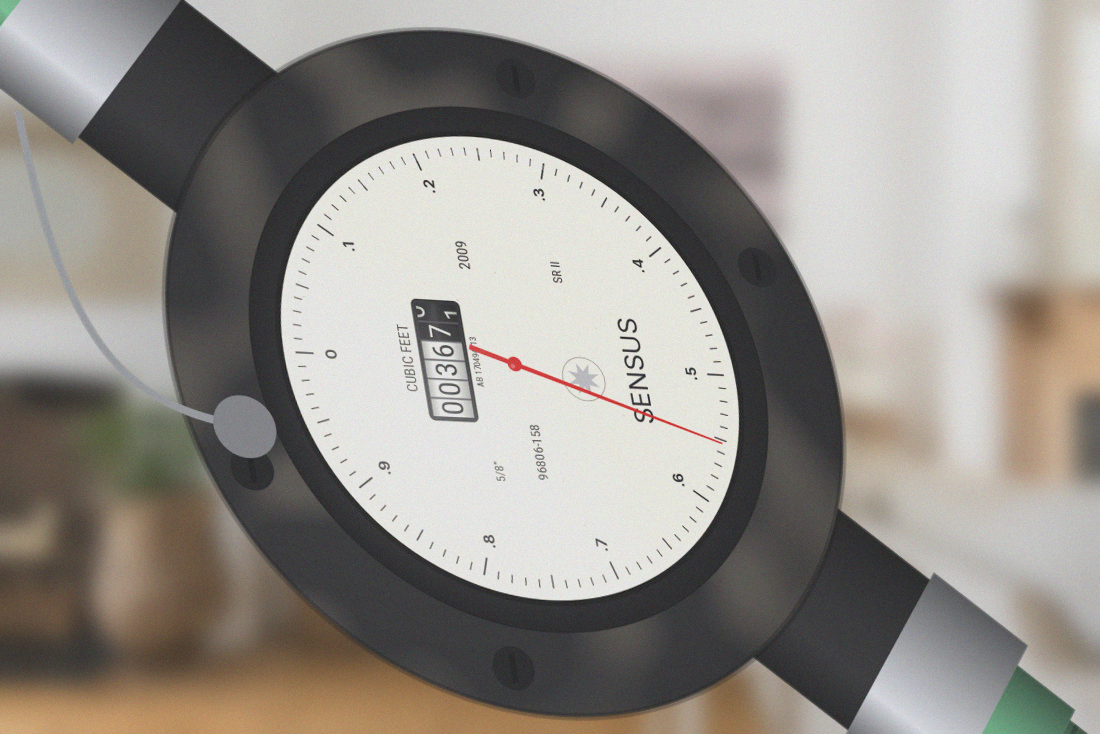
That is value=3670.55 unit=ft³
